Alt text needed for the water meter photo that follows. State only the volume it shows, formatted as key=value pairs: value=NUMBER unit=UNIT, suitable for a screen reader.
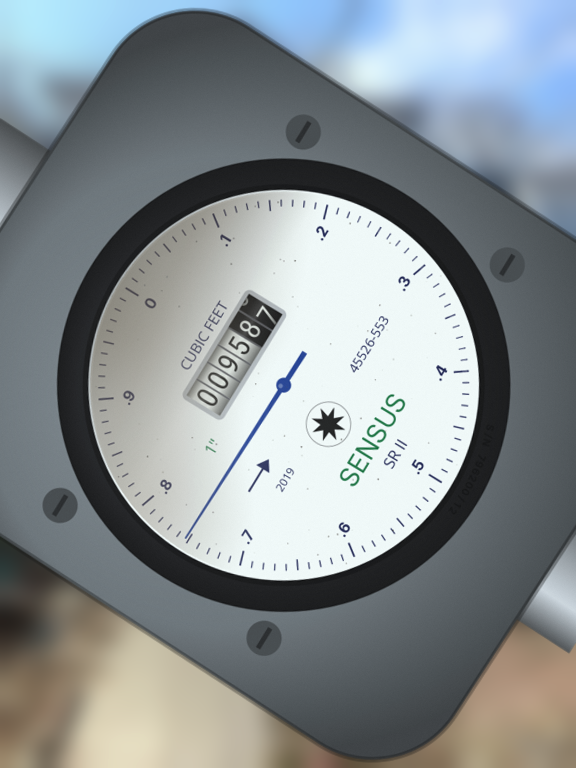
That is value=9586.75 unit=ft³
